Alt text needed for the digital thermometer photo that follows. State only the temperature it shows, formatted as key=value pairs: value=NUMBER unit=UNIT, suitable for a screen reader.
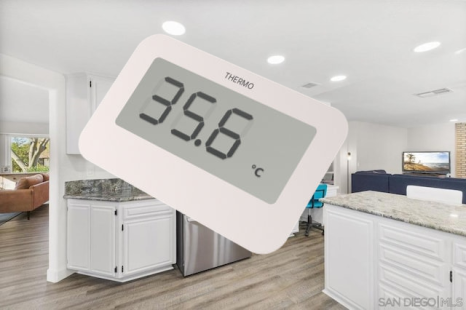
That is value=35.6 unit=°C
